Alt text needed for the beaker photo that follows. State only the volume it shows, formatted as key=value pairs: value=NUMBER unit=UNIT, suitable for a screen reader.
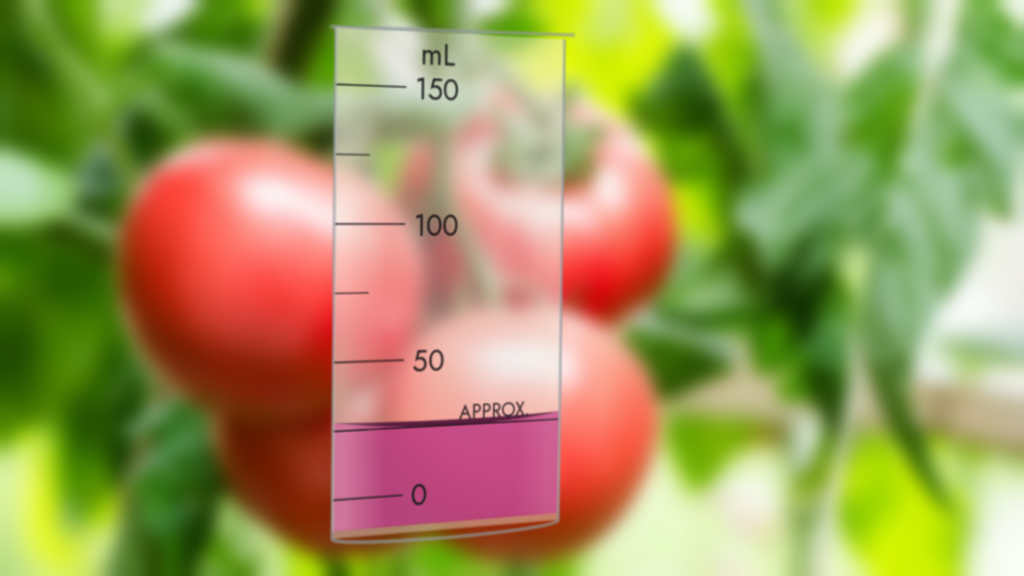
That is value=25 unit=mL
